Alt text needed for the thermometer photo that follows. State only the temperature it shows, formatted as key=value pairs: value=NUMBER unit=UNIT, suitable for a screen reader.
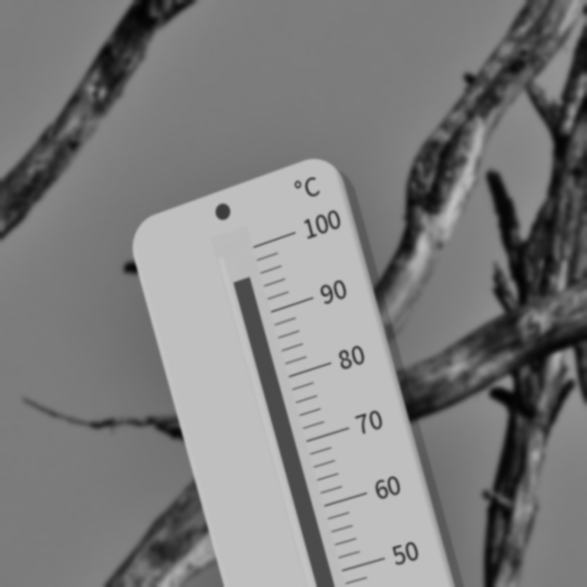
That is value=96 unit=°C
